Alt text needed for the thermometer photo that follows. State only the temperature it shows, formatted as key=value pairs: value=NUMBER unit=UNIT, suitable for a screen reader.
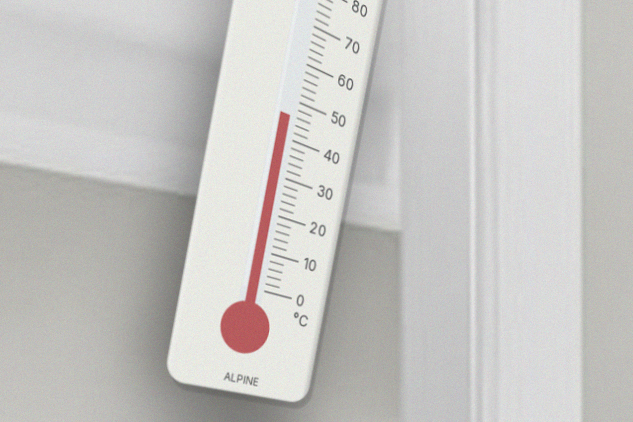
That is value=46 unit=°C
